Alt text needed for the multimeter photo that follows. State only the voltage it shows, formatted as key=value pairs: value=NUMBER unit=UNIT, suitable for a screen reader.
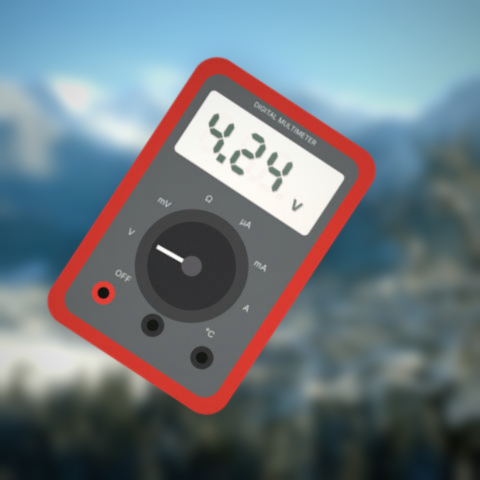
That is value=4.24 unit=V
